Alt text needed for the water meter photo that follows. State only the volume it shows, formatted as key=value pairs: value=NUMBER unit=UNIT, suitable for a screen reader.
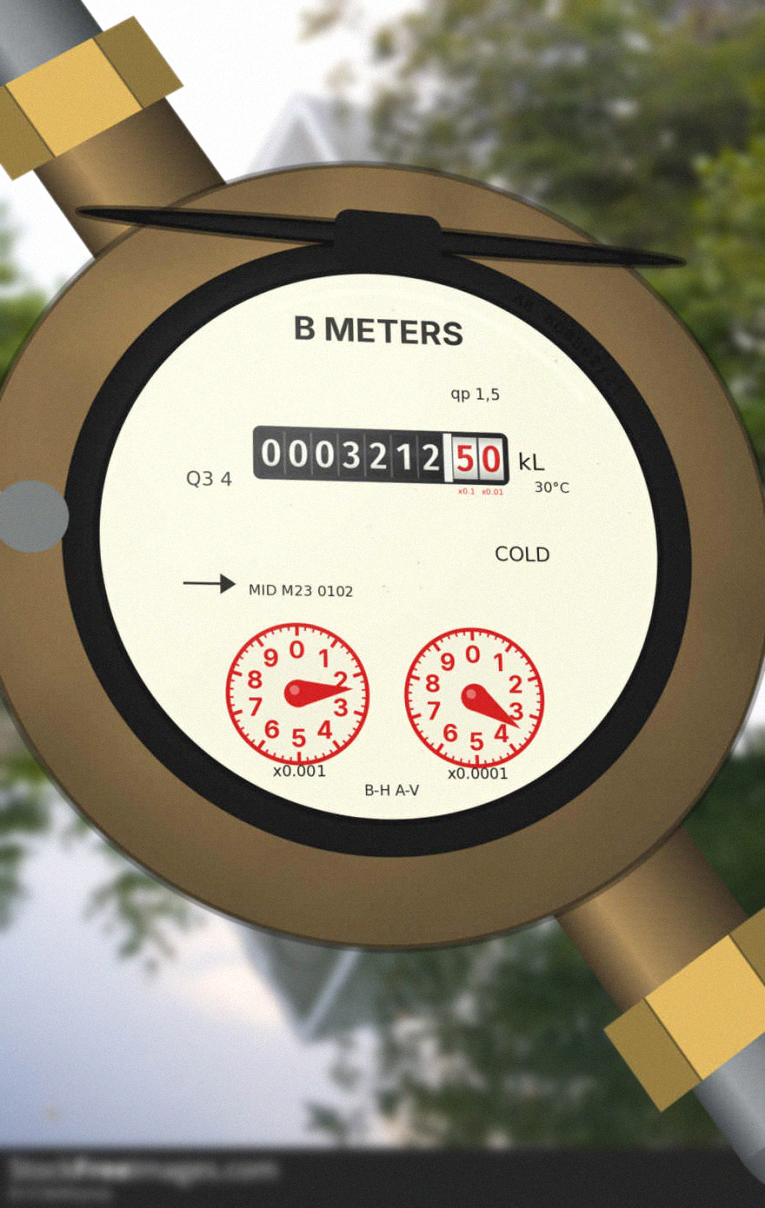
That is value=3212.5023 unit=kL
